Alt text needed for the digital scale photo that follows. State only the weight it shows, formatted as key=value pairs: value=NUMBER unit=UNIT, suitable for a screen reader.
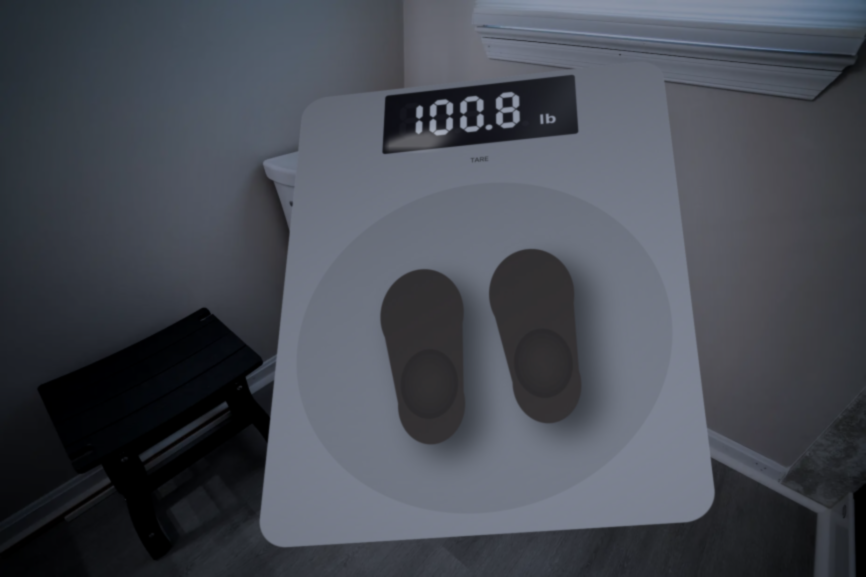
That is value=100.8 unit=lb
